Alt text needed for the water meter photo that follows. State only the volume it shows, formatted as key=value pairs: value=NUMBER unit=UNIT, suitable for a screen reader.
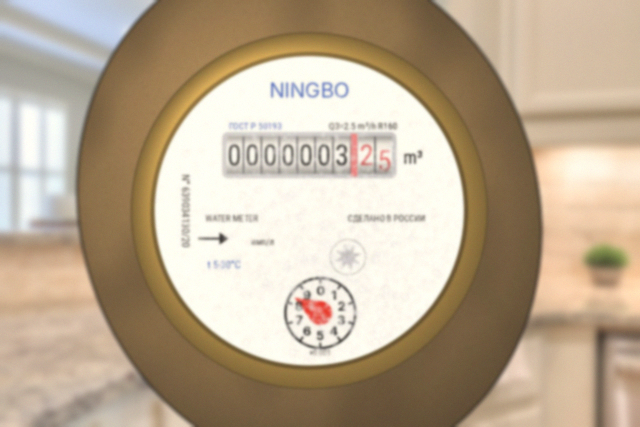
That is value=3.248 unit=m³
